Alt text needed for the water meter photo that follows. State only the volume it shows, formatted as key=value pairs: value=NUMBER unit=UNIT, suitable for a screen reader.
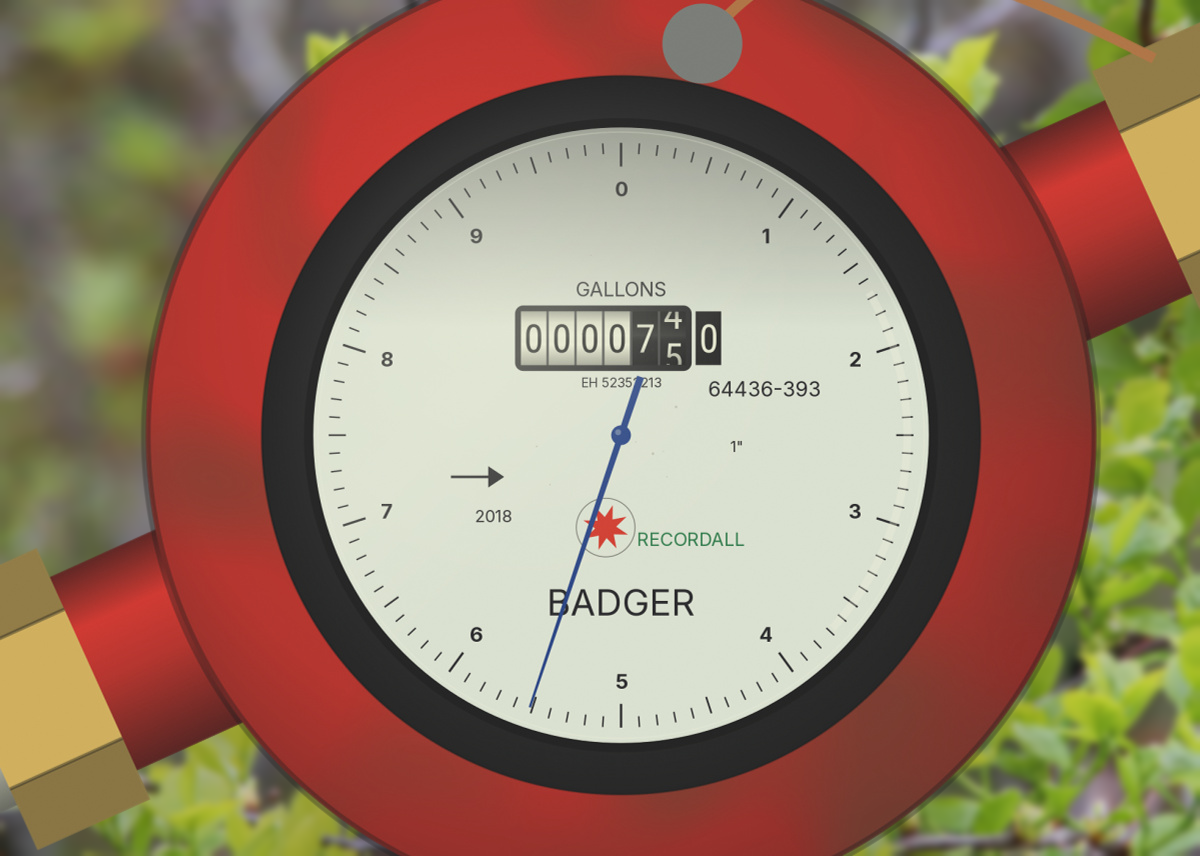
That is value=745.5 unit=gal
